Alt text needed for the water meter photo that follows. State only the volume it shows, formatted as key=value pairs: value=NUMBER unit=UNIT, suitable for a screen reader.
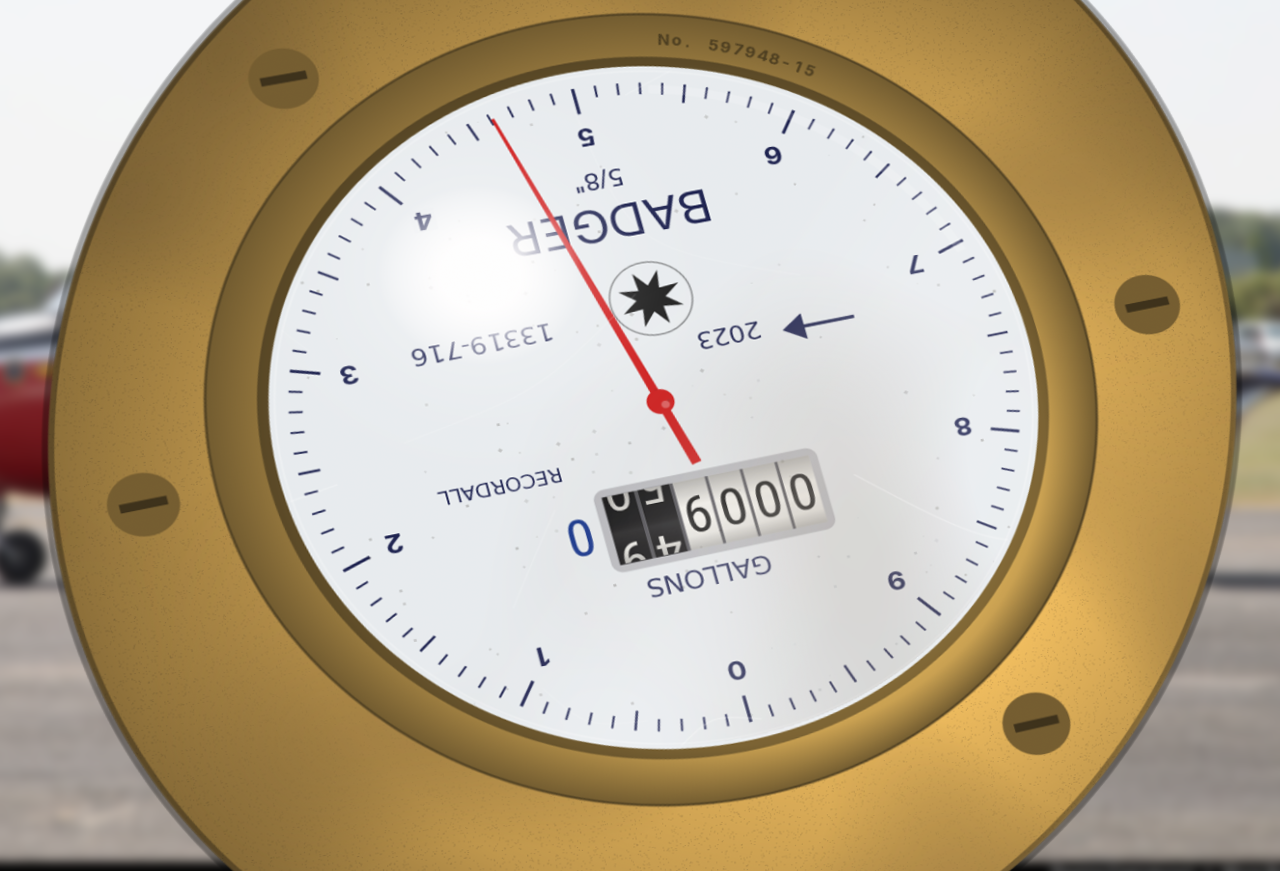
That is value=9494.6 unit=gal
